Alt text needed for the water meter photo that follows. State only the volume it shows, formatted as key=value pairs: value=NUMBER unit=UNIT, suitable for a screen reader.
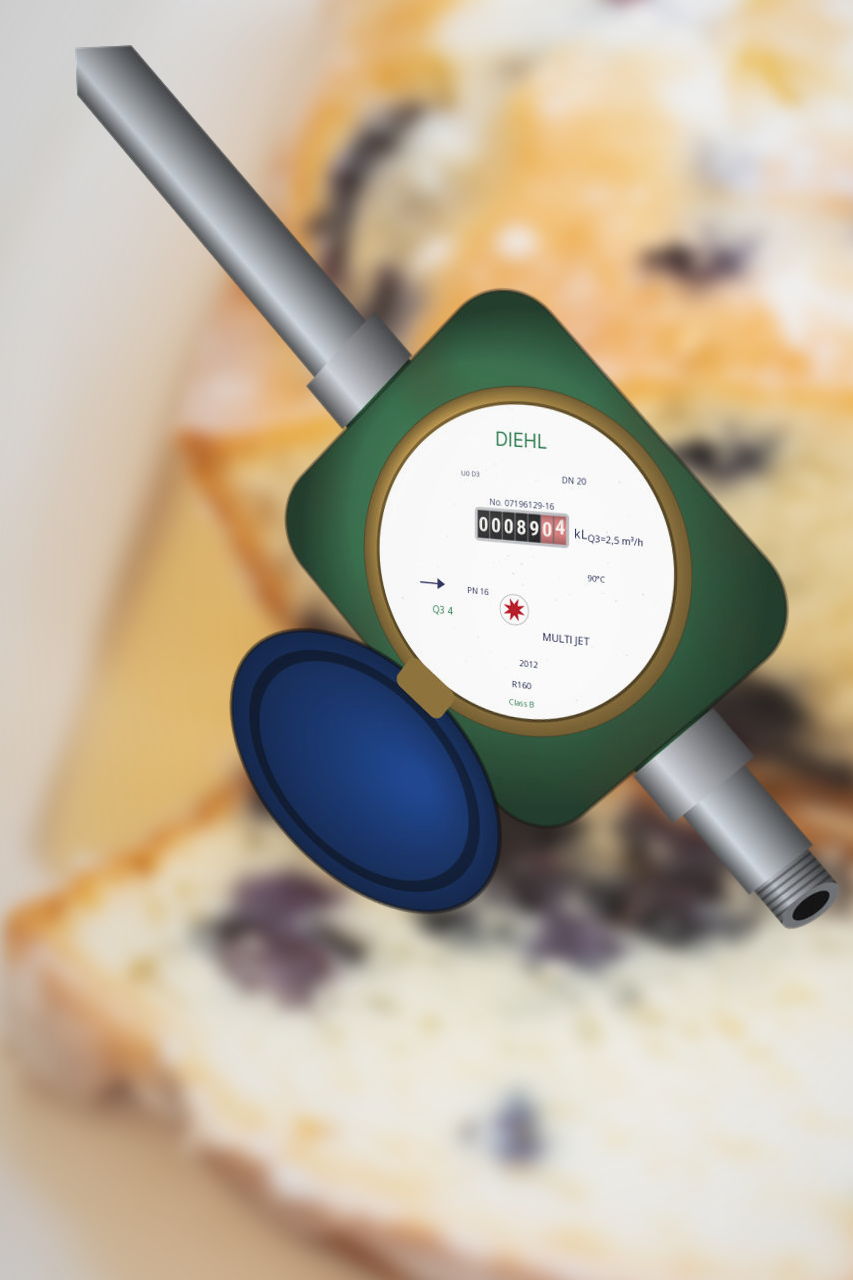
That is value=89.04 unit=kL
